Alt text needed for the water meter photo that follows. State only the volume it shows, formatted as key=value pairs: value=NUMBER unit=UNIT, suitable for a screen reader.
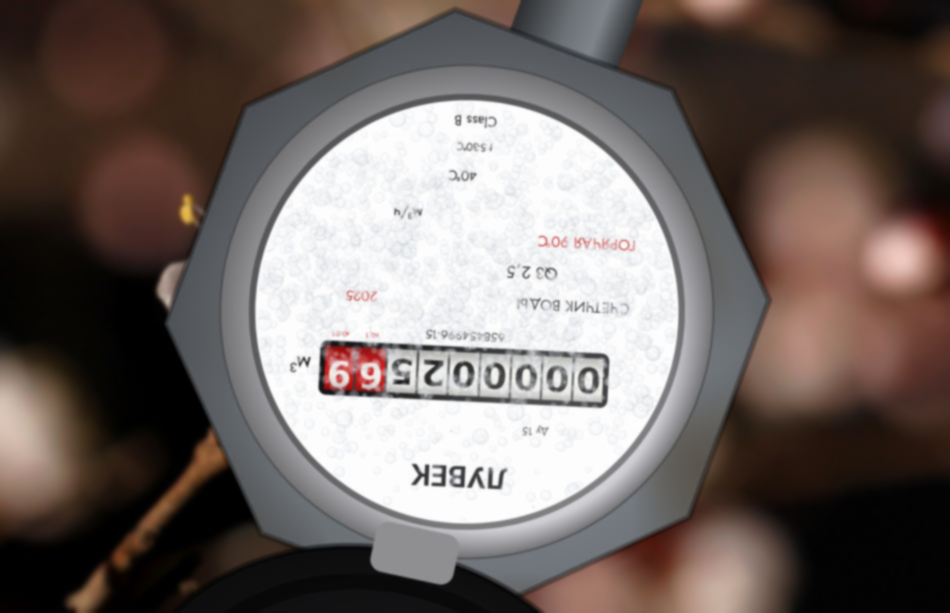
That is value=25.69 unit=m³
